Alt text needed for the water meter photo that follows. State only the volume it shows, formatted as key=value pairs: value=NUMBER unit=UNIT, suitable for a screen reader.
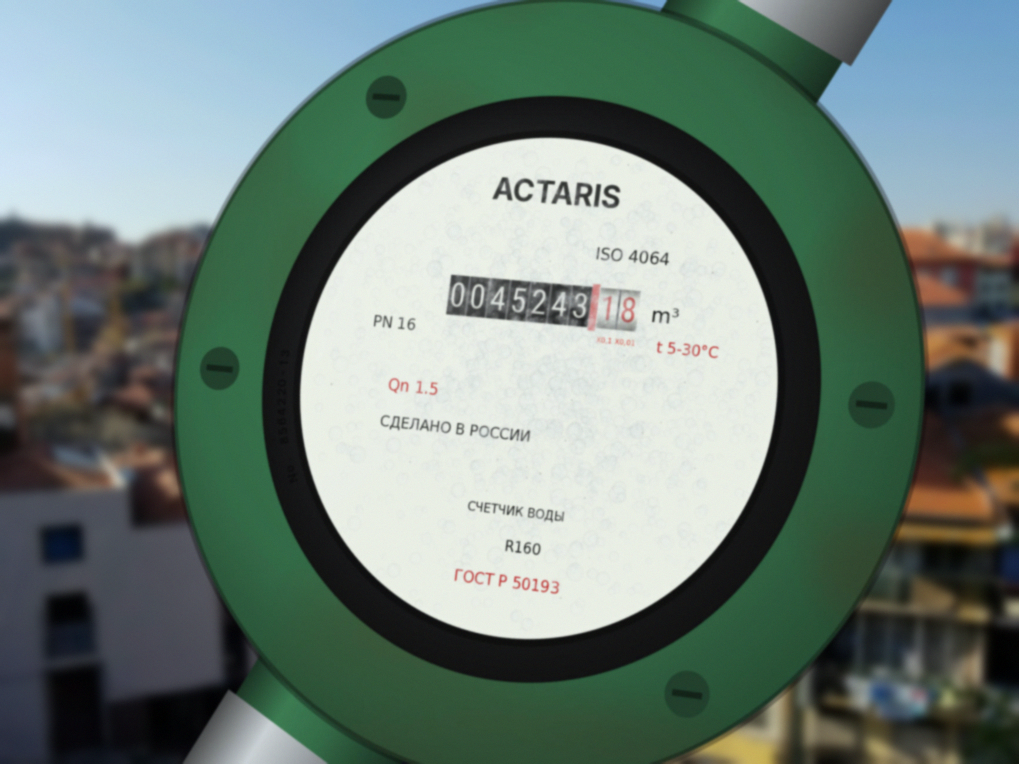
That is value=45243.18 unit=m³
